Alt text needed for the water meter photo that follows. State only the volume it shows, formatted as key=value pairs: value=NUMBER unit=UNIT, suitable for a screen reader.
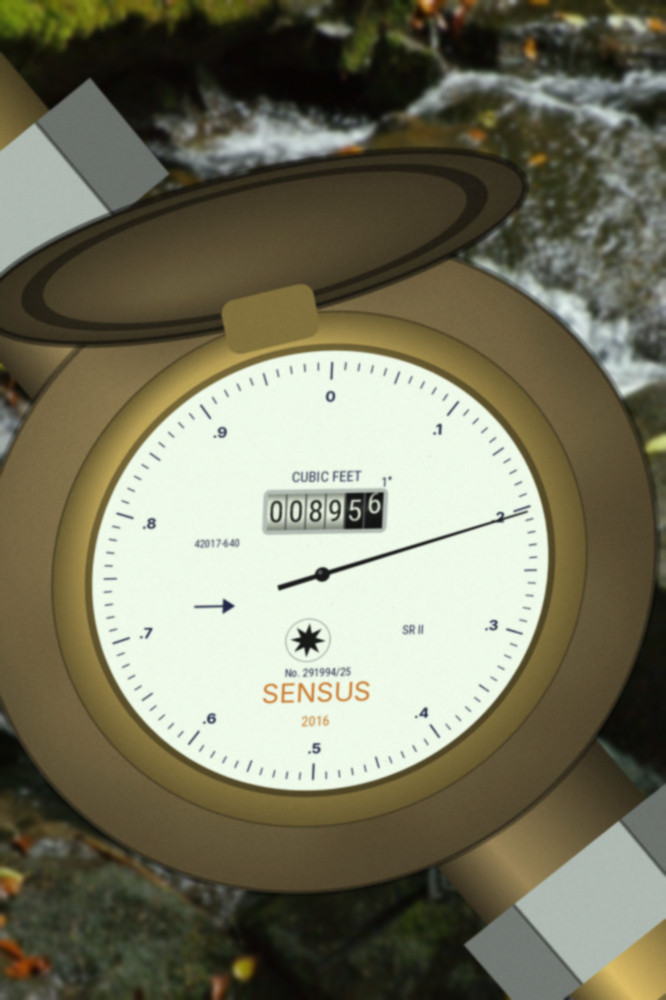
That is value=8956.20 unit=ft³
